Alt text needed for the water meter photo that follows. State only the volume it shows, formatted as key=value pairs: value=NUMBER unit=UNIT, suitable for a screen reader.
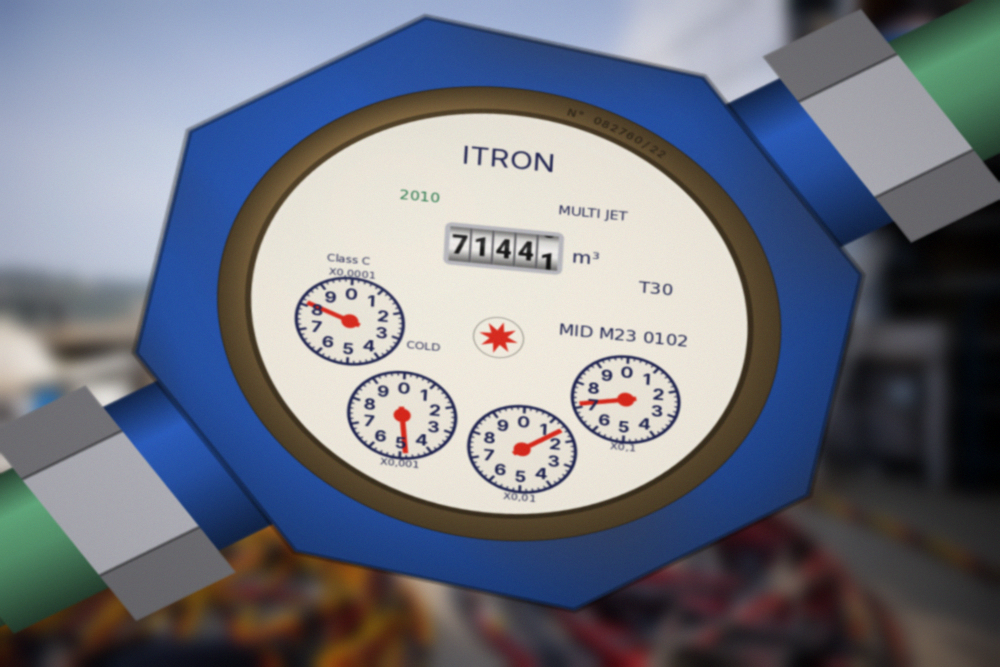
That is value=71440.7148 unit=m³
